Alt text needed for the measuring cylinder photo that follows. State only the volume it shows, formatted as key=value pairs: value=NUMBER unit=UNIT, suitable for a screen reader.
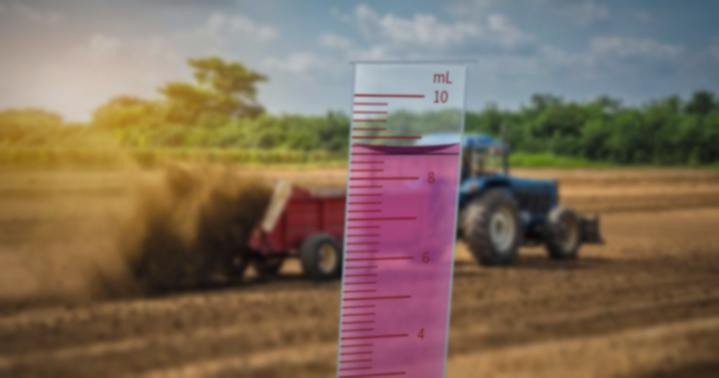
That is value=8.6 unit=mL
